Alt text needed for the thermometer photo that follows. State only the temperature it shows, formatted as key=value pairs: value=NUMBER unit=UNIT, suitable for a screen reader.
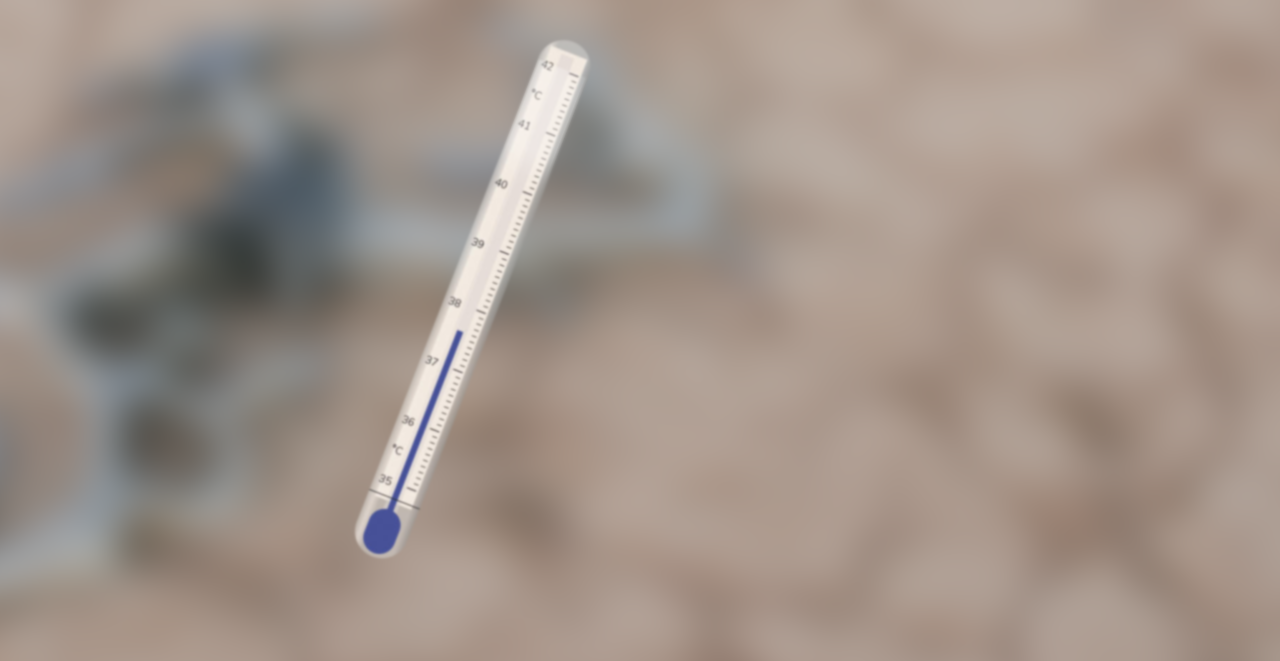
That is value=37.6 unit=°C
